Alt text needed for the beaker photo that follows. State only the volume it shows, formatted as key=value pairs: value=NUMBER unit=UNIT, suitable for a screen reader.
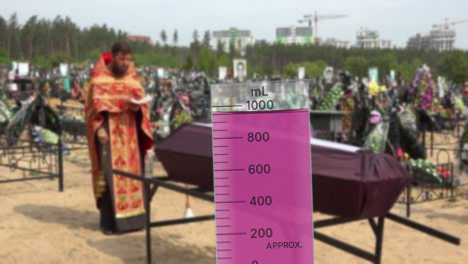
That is value=950 unit=mL
